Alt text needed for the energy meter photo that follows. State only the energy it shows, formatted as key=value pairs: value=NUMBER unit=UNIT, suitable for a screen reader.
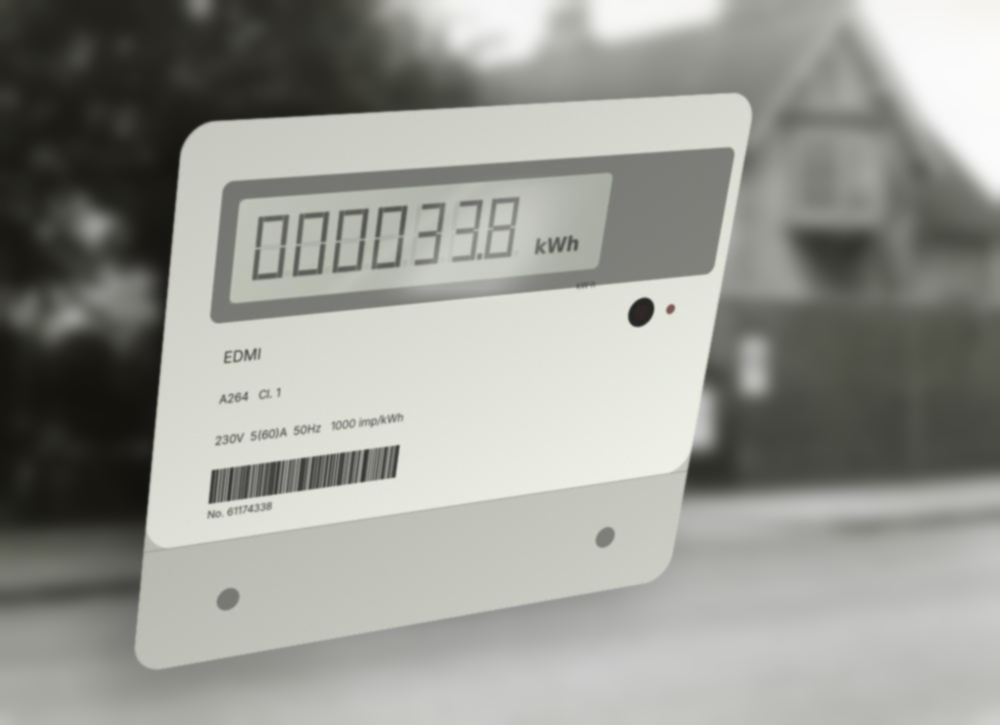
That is value=33.8 unit=kWh
